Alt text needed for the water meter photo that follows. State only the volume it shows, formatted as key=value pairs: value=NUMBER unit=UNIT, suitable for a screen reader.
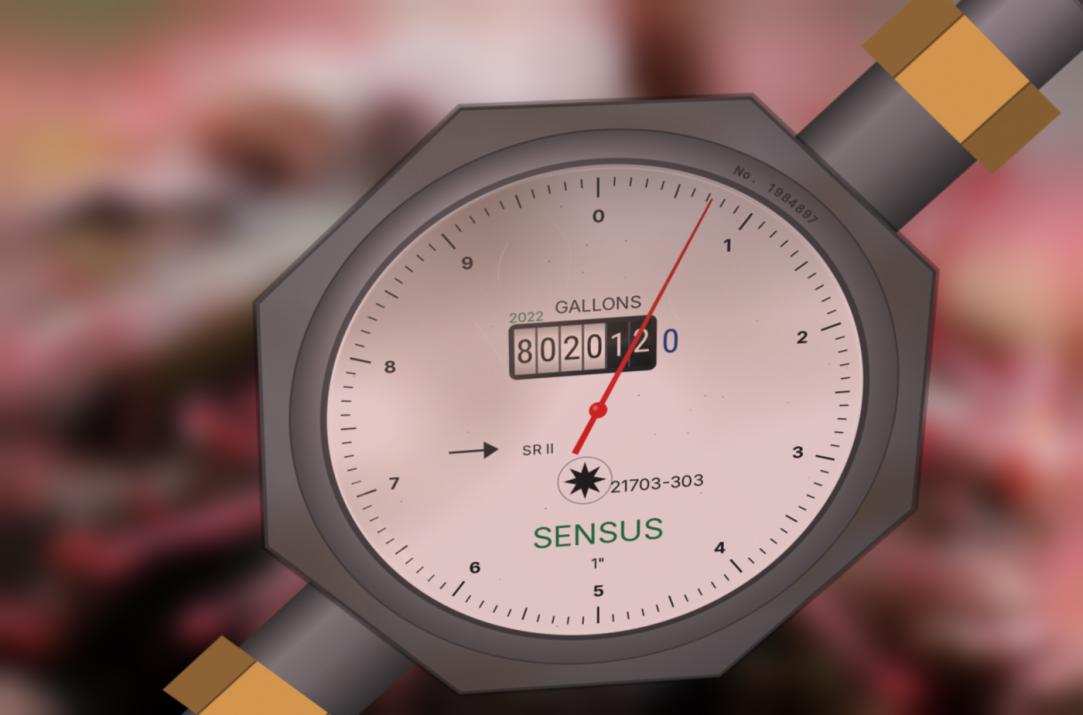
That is value=8020120.7 unit=gal
